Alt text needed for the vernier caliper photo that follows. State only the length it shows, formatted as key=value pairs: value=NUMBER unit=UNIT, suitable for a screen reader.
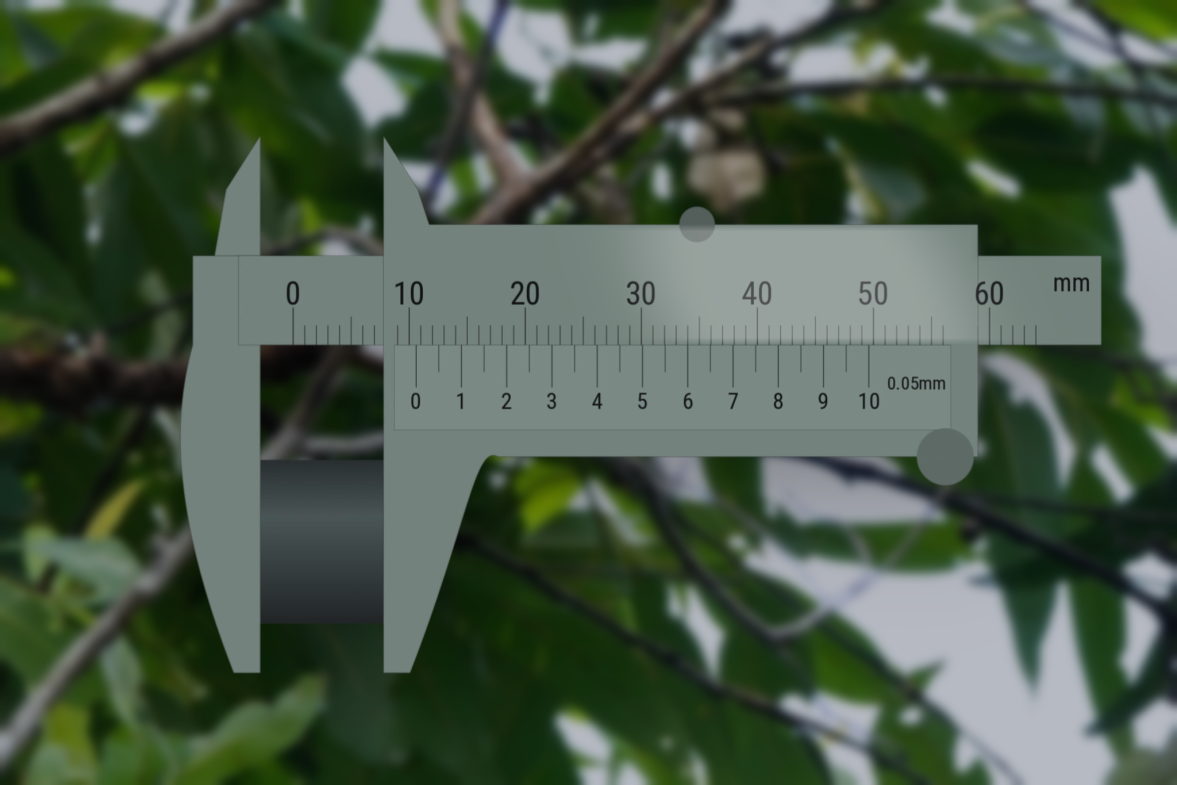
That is value=10.6 unit=mm
